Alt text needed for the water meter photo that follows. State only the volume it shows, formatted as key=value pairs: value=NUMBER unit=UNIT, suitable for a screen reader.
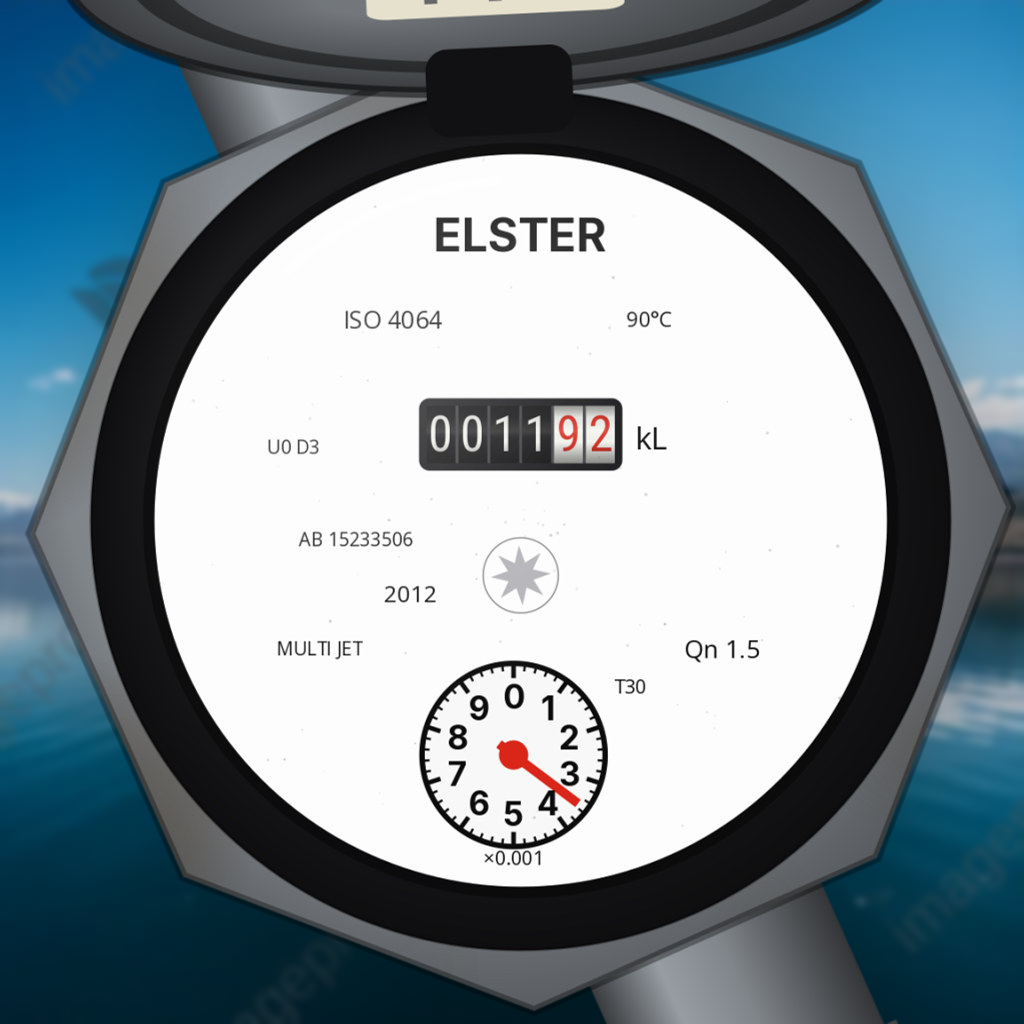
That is value=11.923 unit=kL
